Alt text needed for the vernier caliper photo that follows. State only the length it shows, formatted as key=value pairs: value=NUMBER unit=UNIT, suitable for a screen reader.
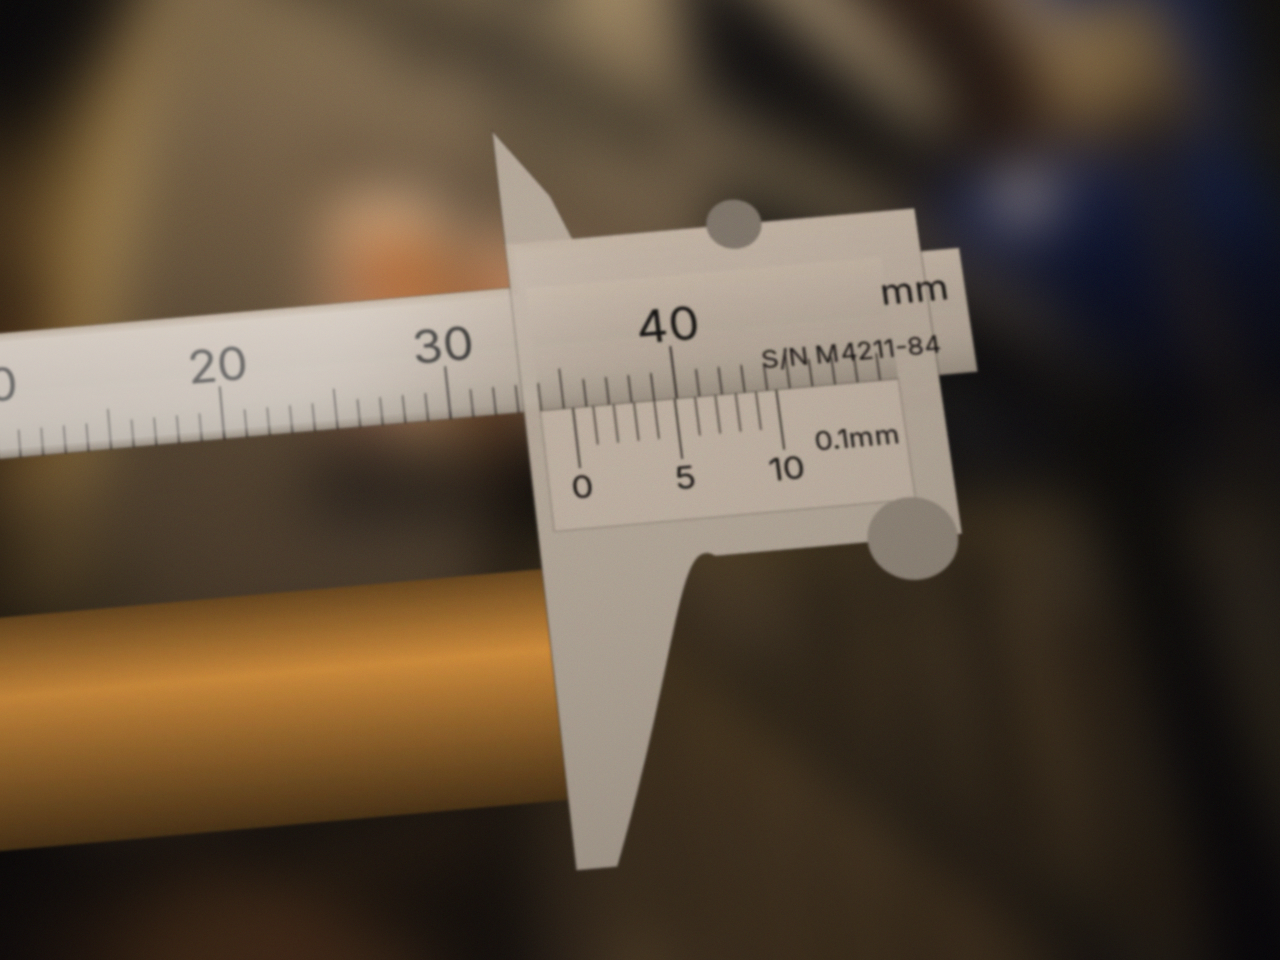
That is value=35.4 unit=mm
